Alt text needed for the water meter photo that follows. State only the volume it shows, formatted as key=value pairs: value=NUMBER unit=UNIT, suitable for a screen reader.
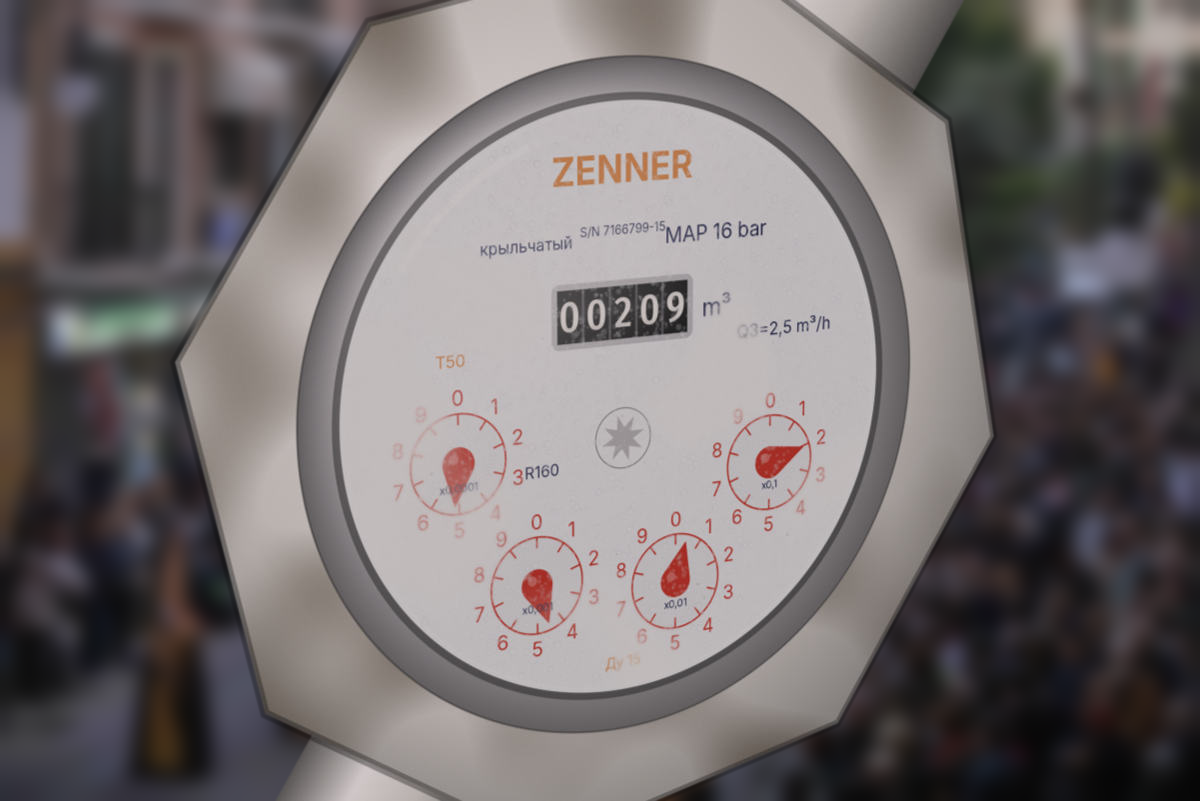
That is value=209.2045 unit=m³
